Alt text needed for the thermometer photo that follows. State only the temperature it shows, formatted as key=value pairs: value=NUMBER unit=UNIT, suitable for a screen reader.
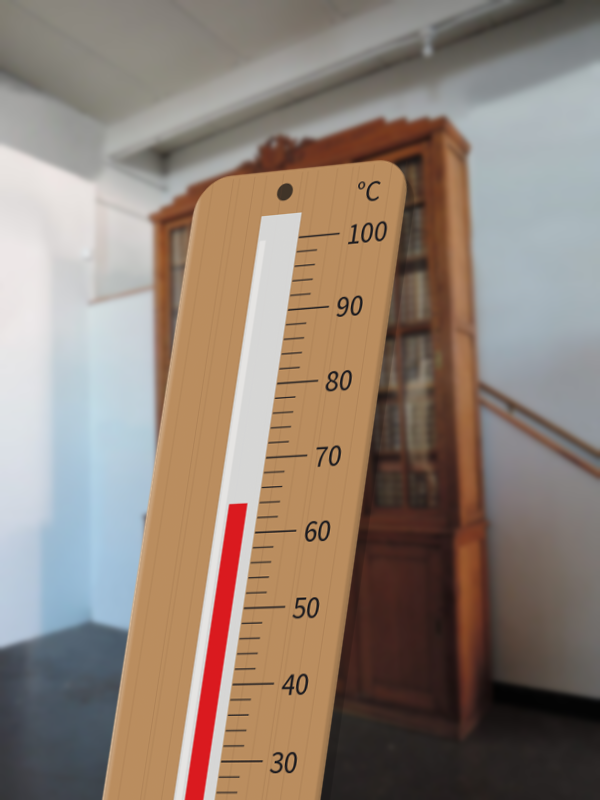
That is value=64 unit=°C
